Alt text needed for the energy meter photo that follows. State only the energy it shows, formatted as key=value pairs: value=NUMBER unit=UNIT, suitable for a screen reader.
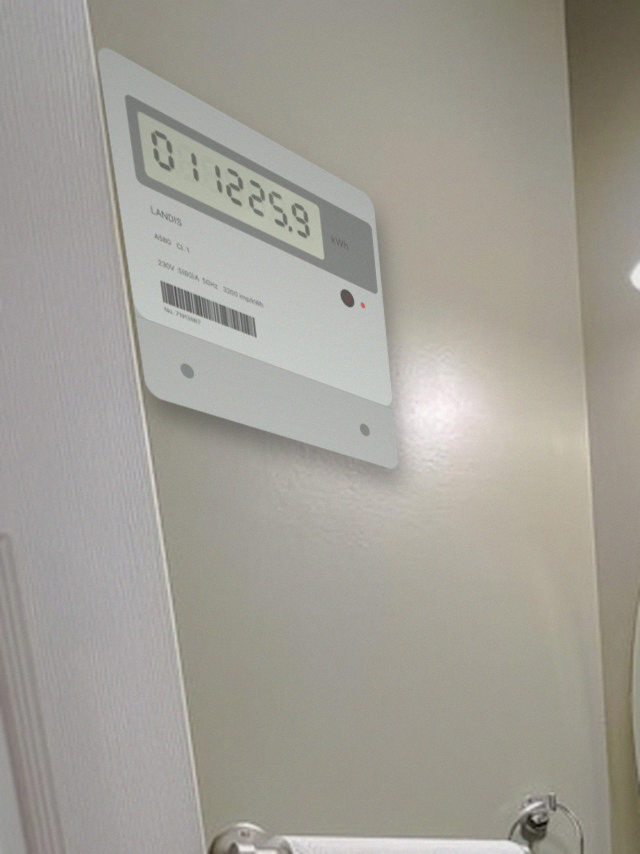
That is value=11225.9 unit=kWh
